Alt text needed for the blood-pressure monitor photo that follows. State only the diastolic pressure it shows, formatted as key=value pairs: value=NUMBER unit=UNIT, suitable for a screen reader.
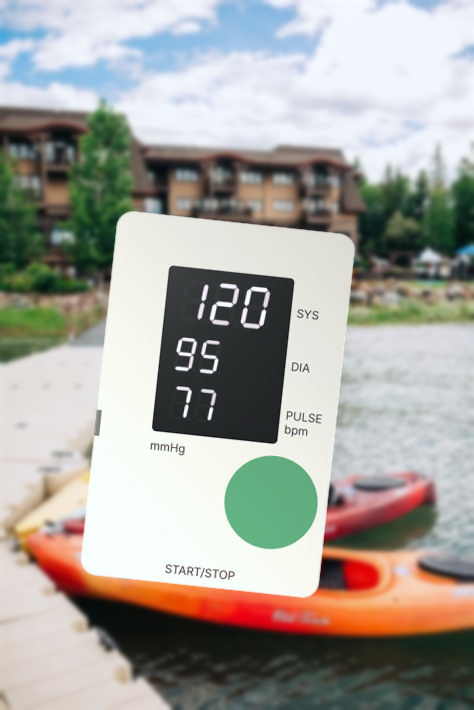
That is value=95 unit=mmHg
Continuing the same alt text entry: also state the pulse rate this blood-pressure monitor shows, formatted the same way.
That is value=77 unit=bpm
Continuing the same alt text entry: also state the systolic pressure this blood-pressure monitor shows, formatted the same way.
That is value=120 unit=mmHg
